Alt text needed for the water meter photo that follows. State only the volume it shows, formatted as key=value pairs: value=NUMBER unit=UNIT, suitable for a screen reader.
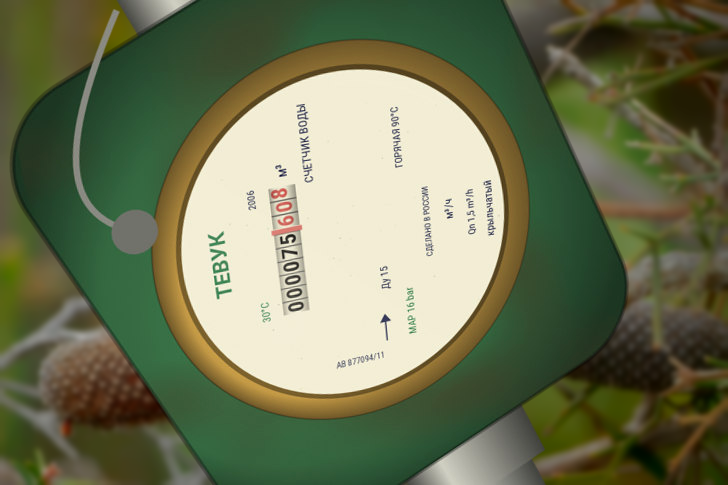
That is value=75.608 unit=m³
